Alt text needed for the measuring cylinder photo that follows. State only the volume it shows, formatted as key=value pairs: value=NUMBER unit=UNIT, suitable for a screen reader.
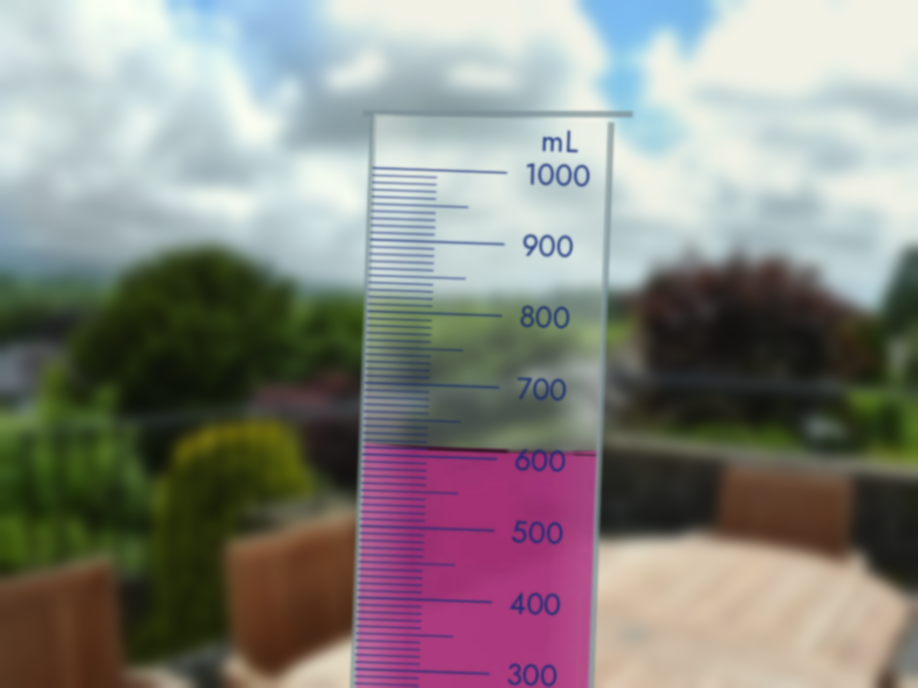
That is value=610 unit=mL
